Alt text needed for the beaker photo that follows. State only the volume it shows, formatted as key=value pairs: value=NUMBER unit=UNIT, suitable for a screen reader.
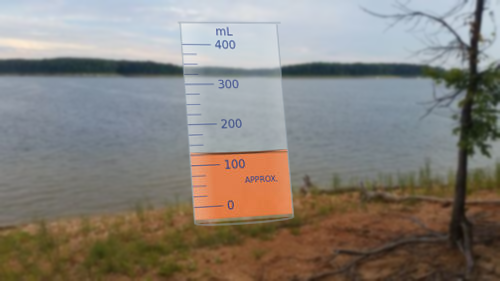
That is value=125 unit=mL
